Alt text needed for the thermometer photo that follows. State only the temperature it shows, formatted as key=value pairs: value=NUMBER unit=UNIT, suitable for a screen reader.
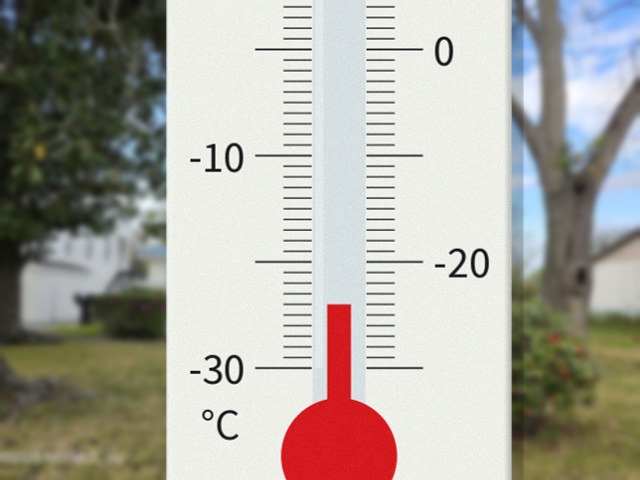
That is value=-24 unit=°C
